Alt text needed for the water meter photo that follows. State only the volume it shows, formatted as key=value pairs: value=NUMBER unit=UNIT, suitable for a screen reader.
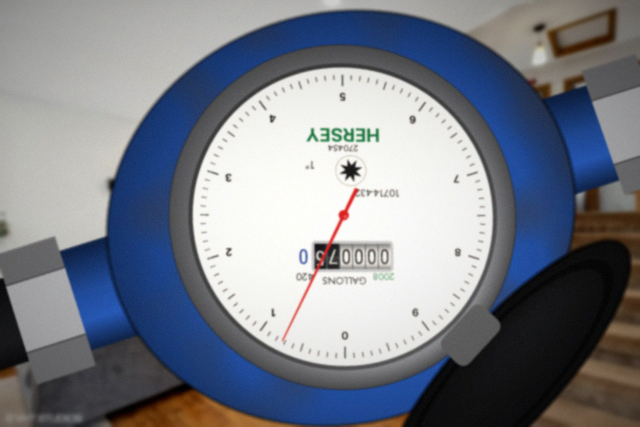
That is value=750.7 unit=gal
